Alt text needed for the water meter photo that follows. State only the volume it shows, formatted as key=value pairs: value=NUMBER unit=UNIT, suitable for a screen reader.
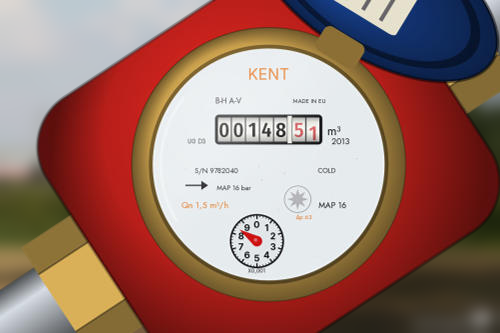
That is value=148.508 unit=m³
